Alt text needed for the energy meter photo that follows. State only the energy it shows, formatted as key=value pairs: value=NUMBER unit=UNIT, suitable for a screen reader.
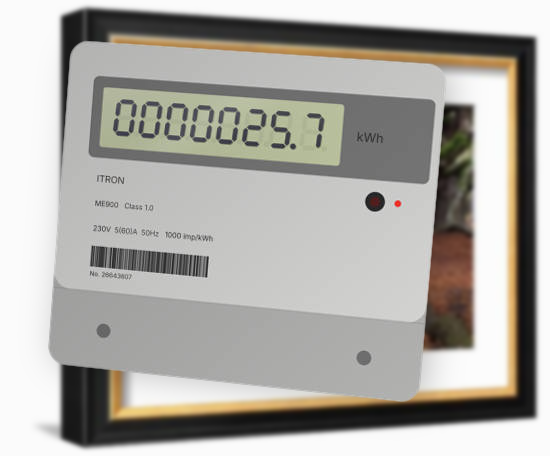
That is value=25.7 unit=kWh
